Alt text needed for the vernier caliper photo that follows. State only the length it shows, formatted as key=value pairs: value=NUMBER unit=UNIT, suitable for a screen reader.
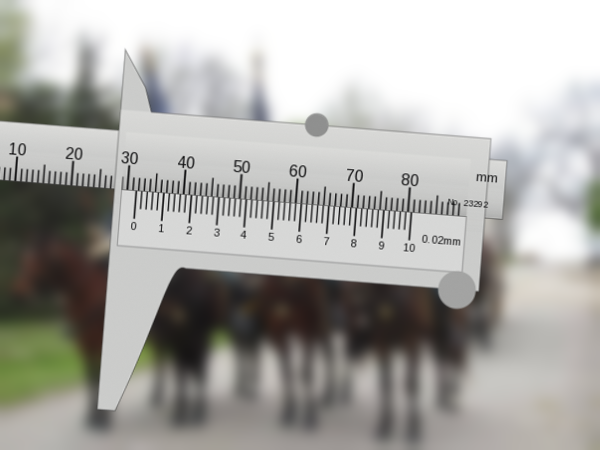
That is value=31.6 unit=mm
